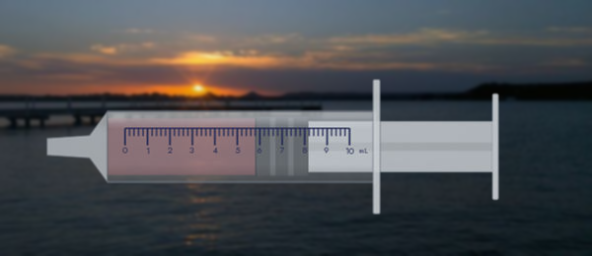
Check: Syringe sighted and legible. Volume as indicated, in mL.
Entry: 5.8 mL
